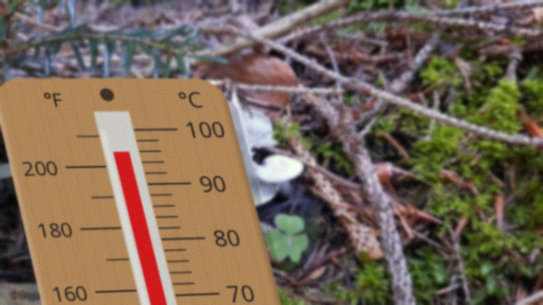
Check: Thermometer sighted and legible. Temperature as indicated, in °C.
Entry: 96 °C
